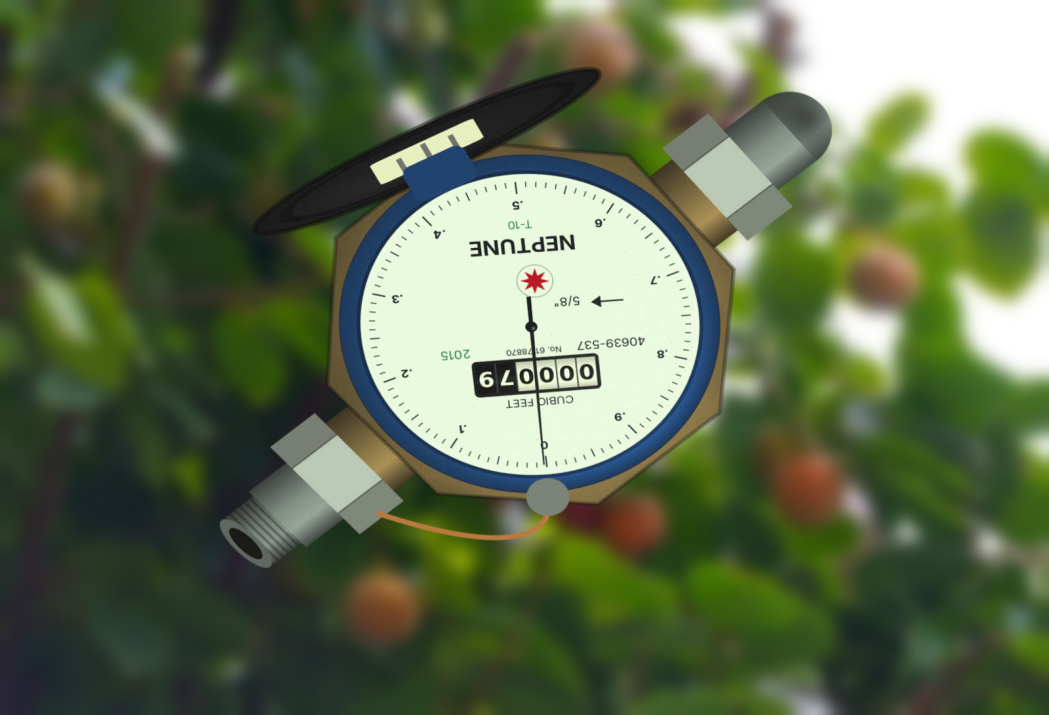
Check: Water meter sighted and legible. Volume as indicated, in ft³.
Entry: 79.00 ft³
